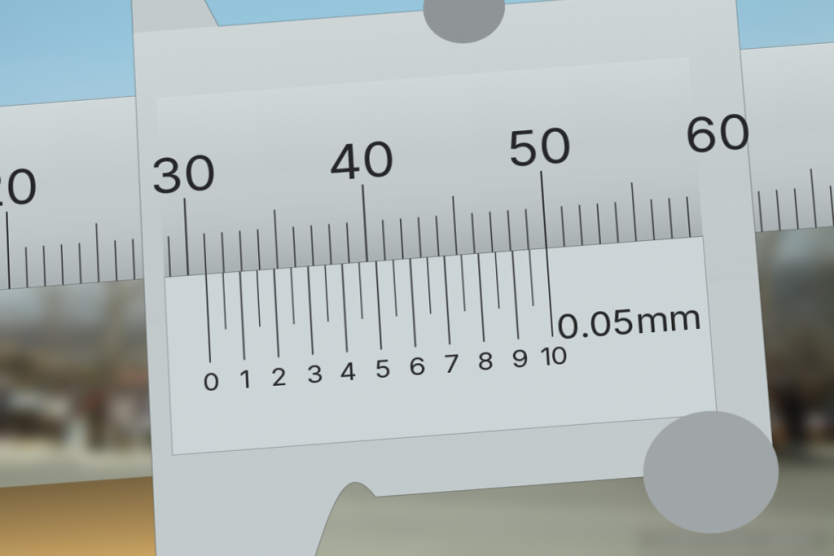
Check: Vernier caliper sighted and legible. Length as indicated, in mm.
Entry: 31.0 mm
